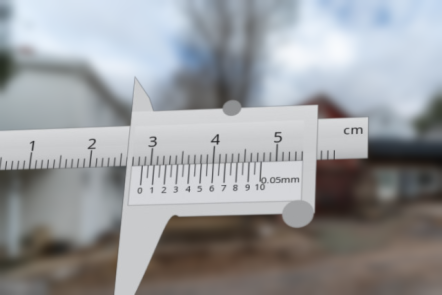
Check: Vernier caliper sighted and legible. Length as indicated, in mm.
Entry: 28.6 mm
